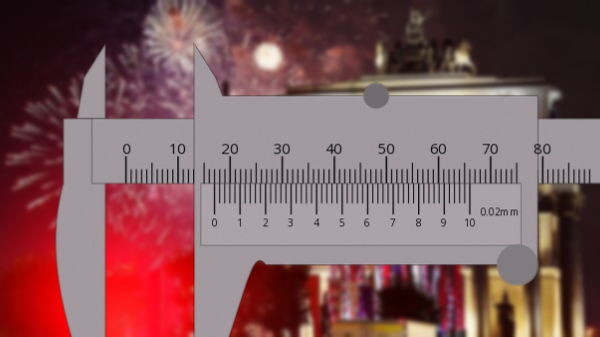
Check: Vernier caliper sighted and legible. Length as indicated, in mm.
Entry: 17.0 mm
